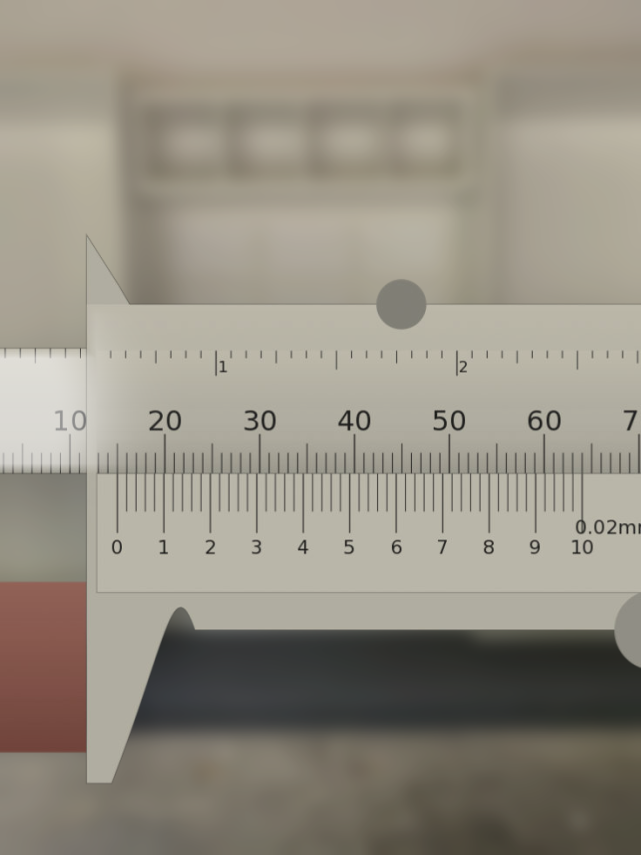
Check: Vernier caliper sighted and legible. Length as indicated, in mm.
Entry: 15.0 mm
